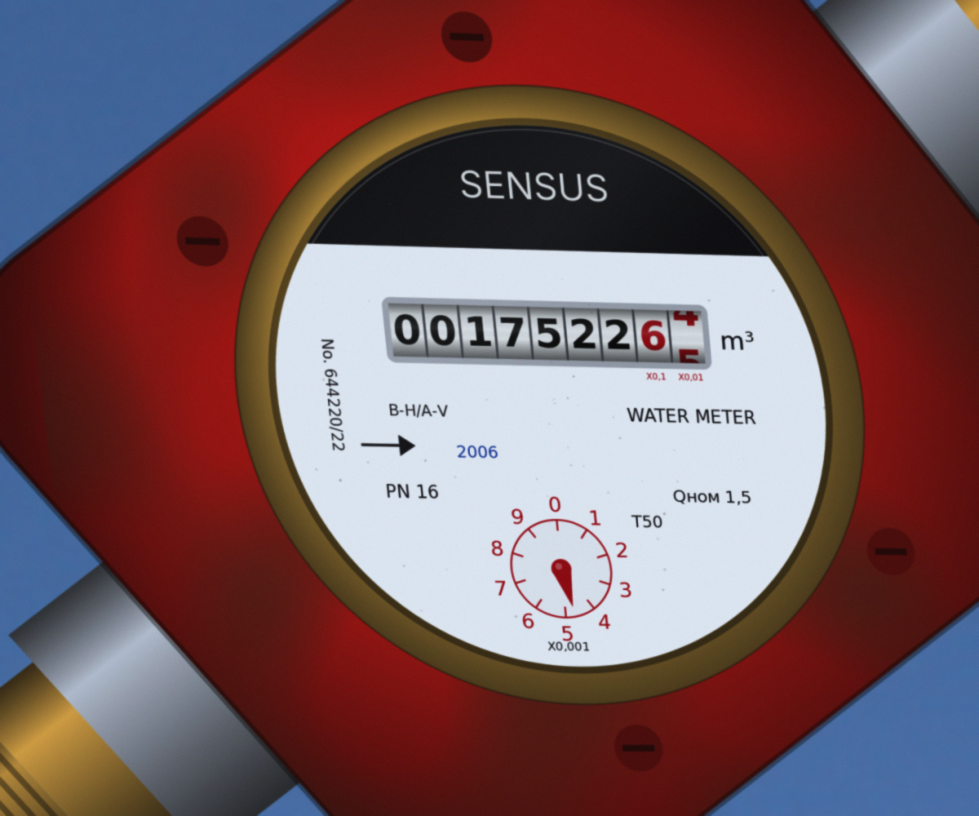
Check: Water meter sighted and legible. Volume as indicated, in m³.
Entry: 17522.644 m³
